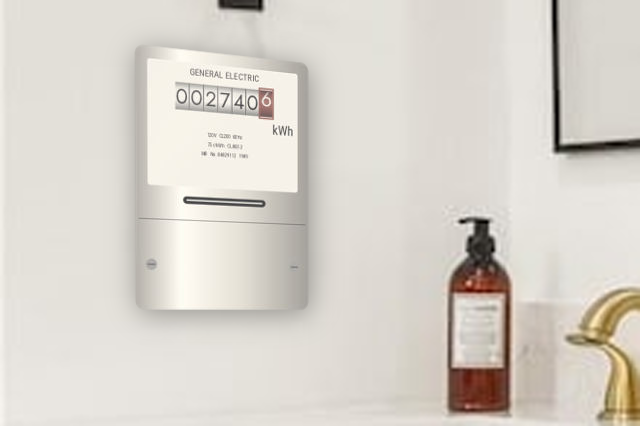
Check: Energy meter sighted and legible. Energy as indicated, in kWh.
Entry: 2740.6 kWh
